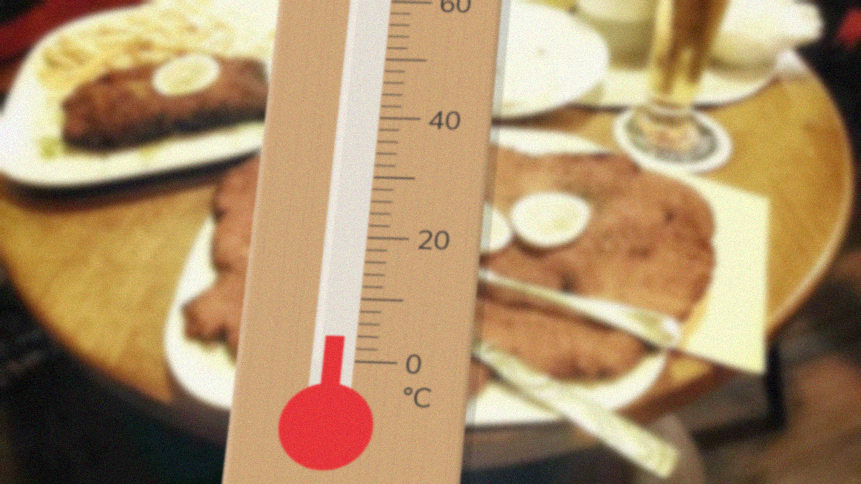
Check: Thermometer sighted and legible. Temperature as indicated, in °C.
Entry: 4 °C
